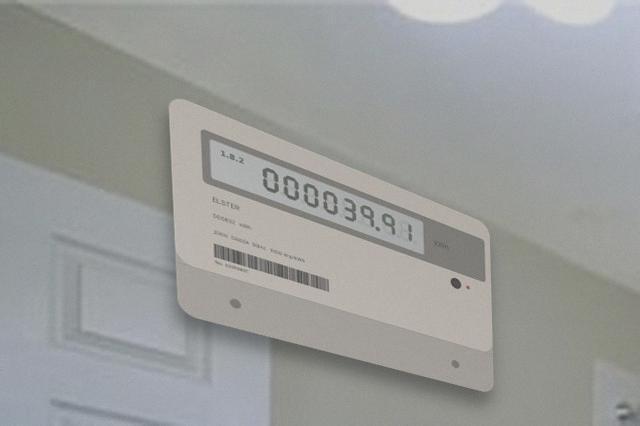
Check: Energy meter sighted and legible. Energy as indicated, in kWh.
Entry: 39.91 kWh
